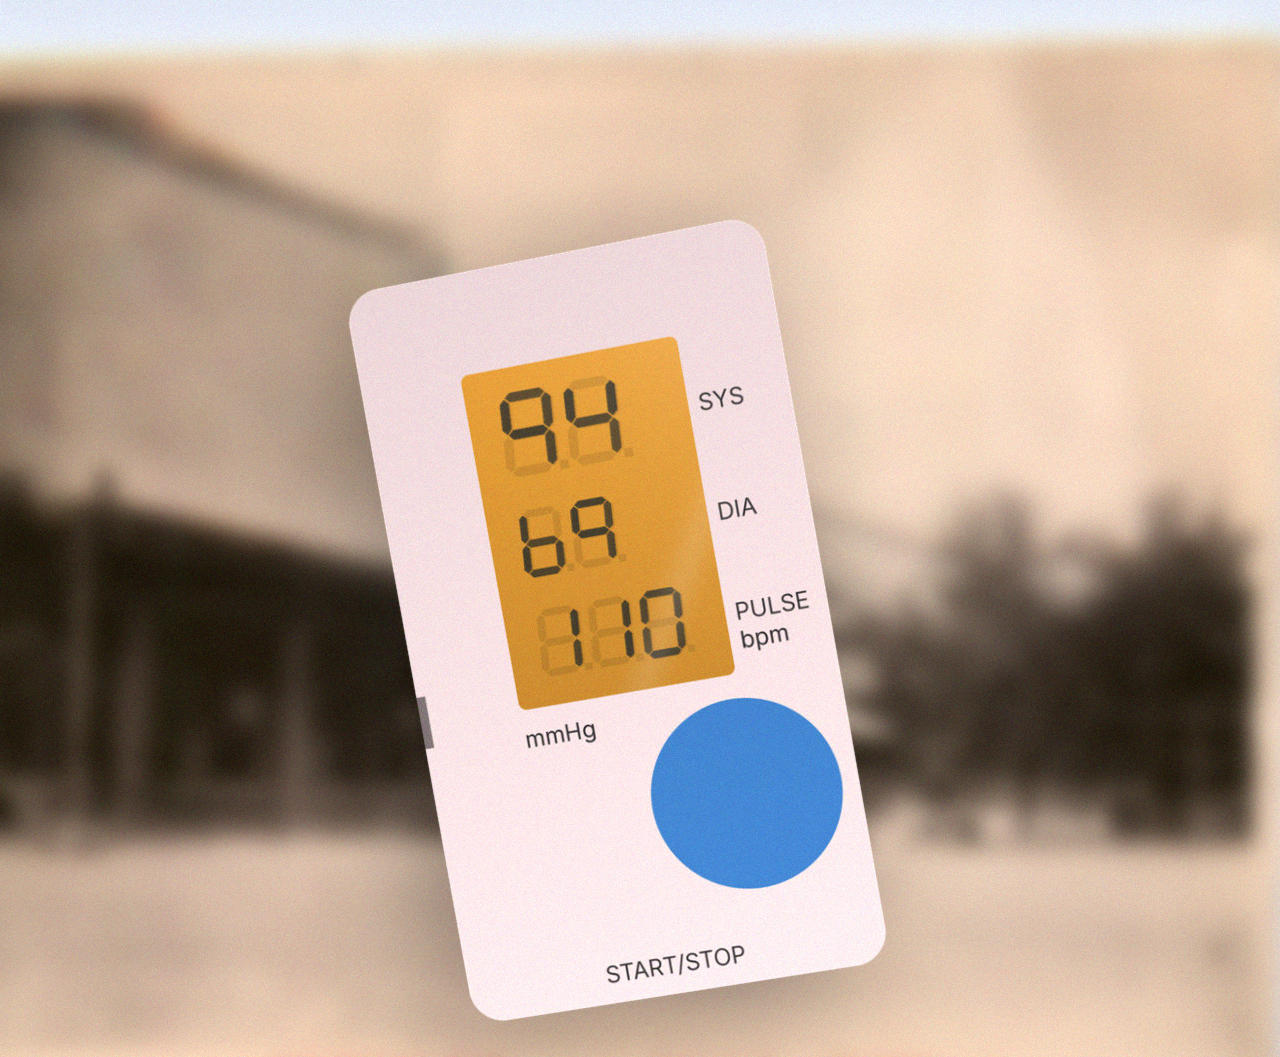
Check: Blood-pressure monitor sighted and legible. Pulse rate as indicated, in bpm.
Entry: 110 bpm
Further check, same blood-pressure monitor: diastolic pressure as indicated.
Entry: 69 mmHg
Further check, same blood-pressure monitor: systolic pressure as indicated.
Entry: 94 mmHg
